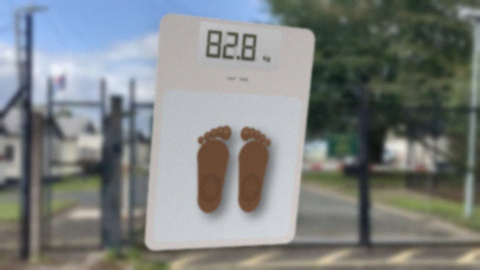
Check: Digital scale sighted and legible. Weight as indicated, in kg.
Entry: 82.8 kg
